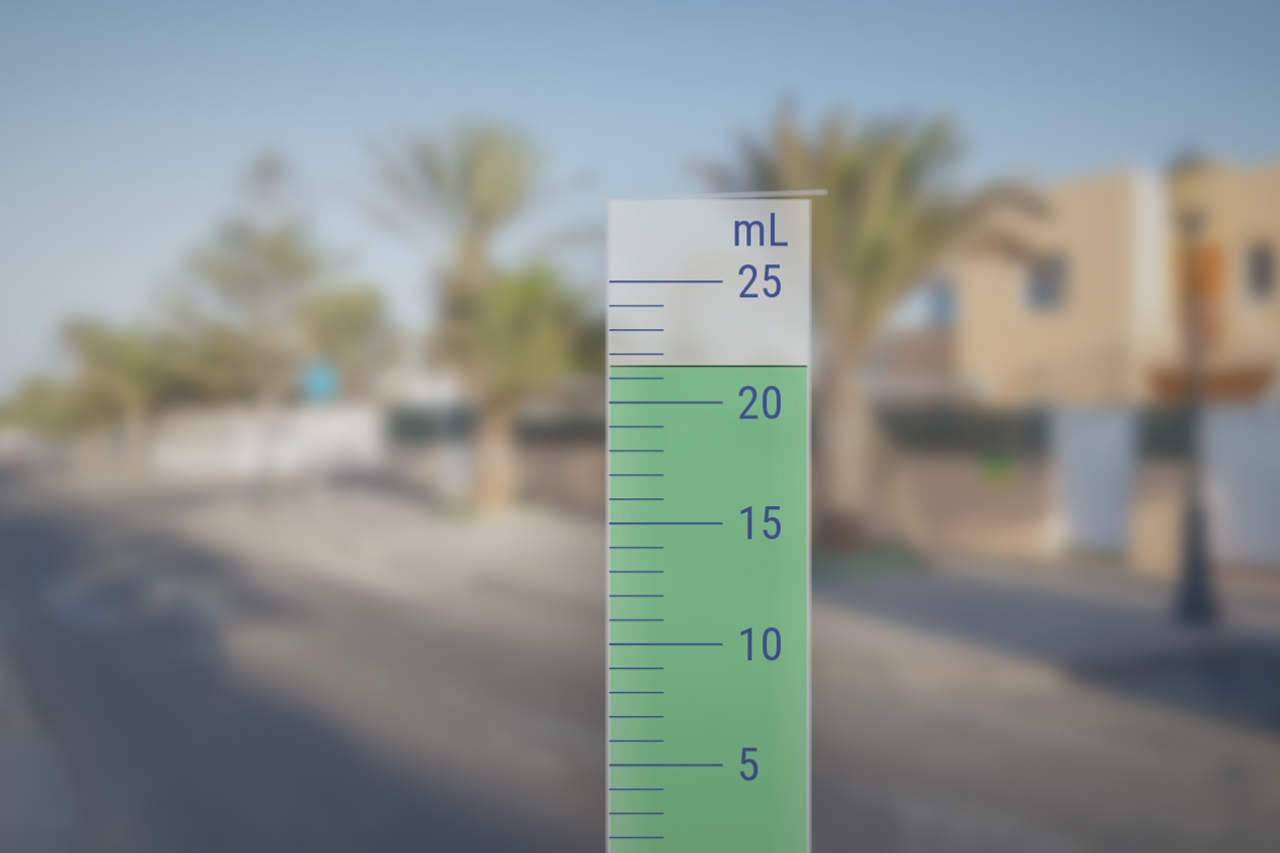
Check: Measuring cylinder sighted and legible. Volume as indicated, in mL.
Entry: 21.5 mL
